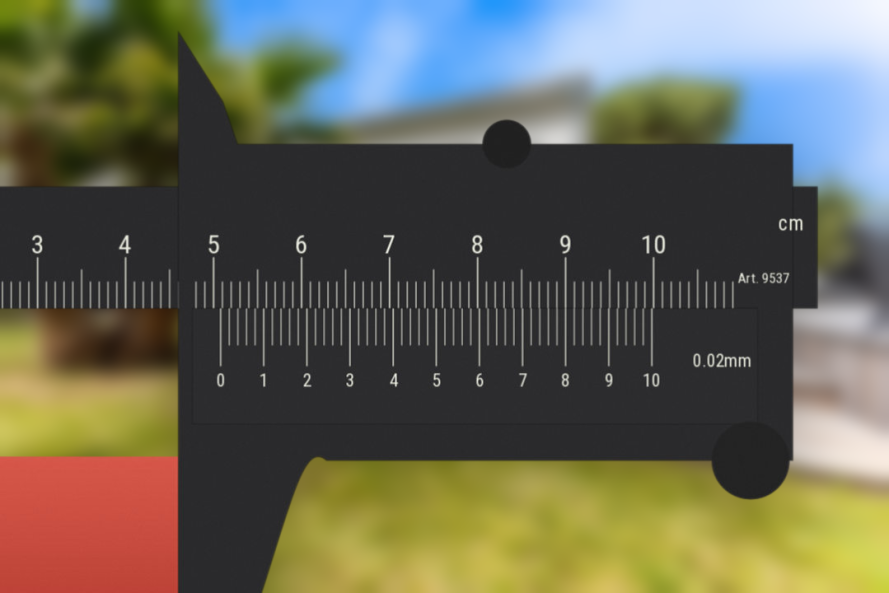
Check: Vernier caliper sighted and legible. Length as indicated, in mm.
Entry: 50.8 mm
